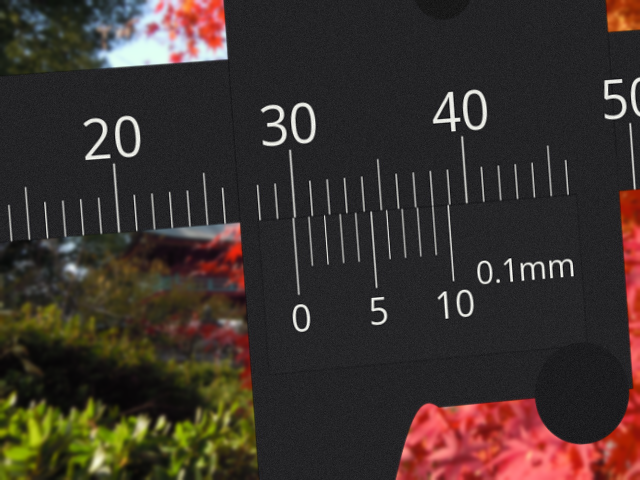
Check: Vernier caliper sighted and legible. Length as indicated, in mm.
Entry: 29.9 mm
